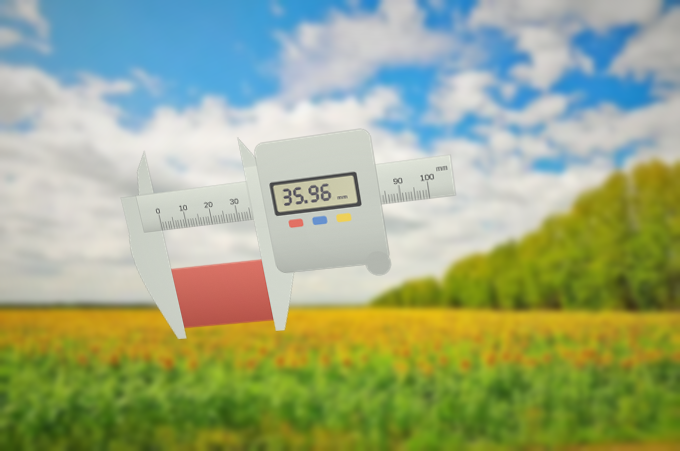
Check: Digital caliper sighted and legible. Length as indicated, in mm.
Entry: 35.96 mm
